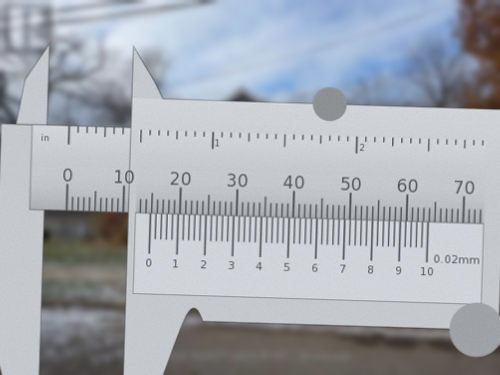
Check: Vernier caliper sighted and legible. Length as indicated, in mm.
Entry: 14.8 mm
